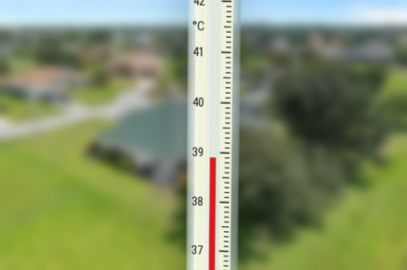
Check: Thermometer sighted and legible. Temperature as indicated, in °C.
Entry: 38.9 °C
